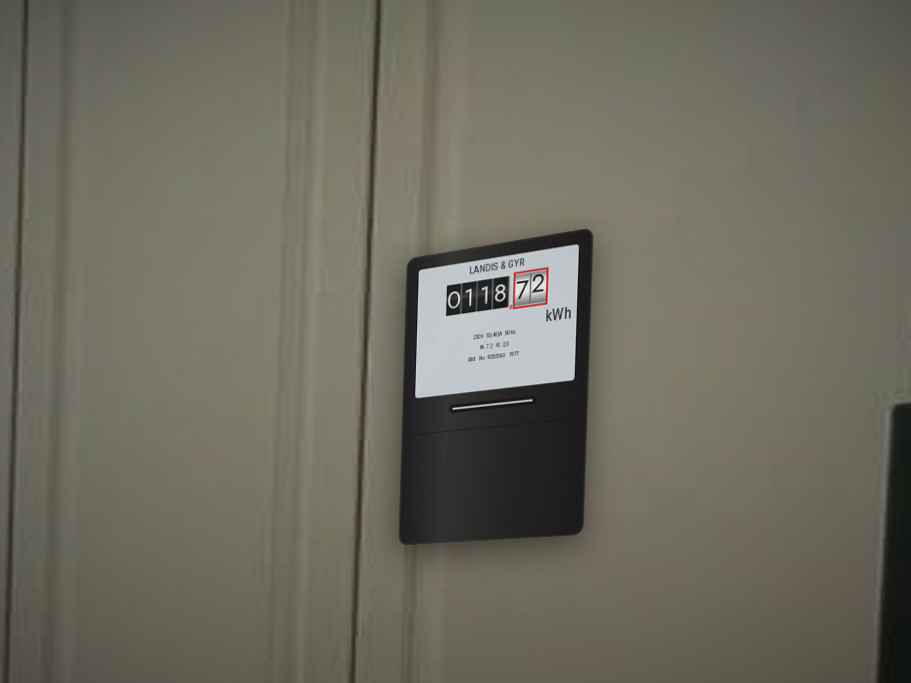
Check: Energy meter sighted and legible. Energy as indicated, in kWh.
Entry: 118.72 kWh
